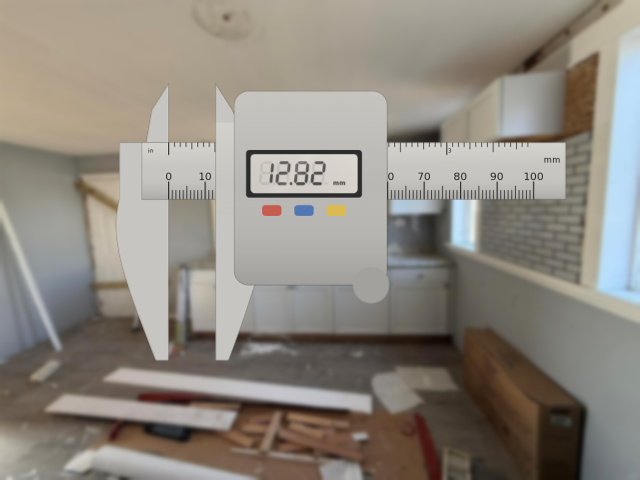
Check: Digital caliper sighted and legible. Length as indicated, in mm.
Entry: 12.82 mm
